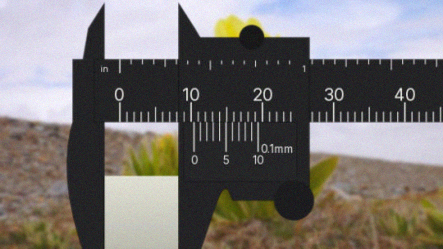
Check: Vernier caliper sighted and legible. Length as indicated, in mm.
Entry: 10.4 mm
